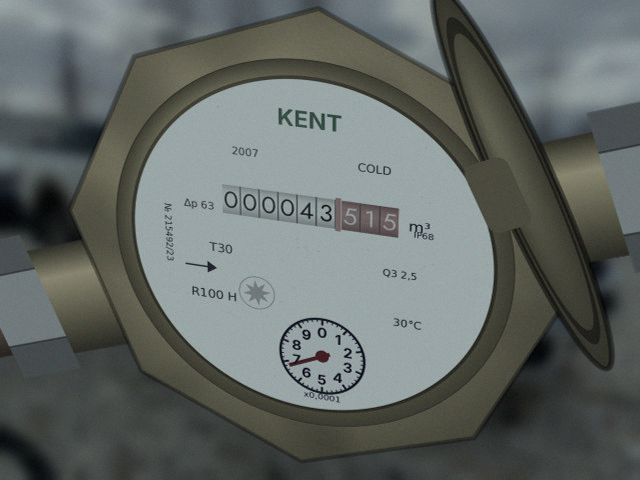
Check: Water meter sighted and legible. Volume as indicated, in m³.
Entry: 43.5156 m³
